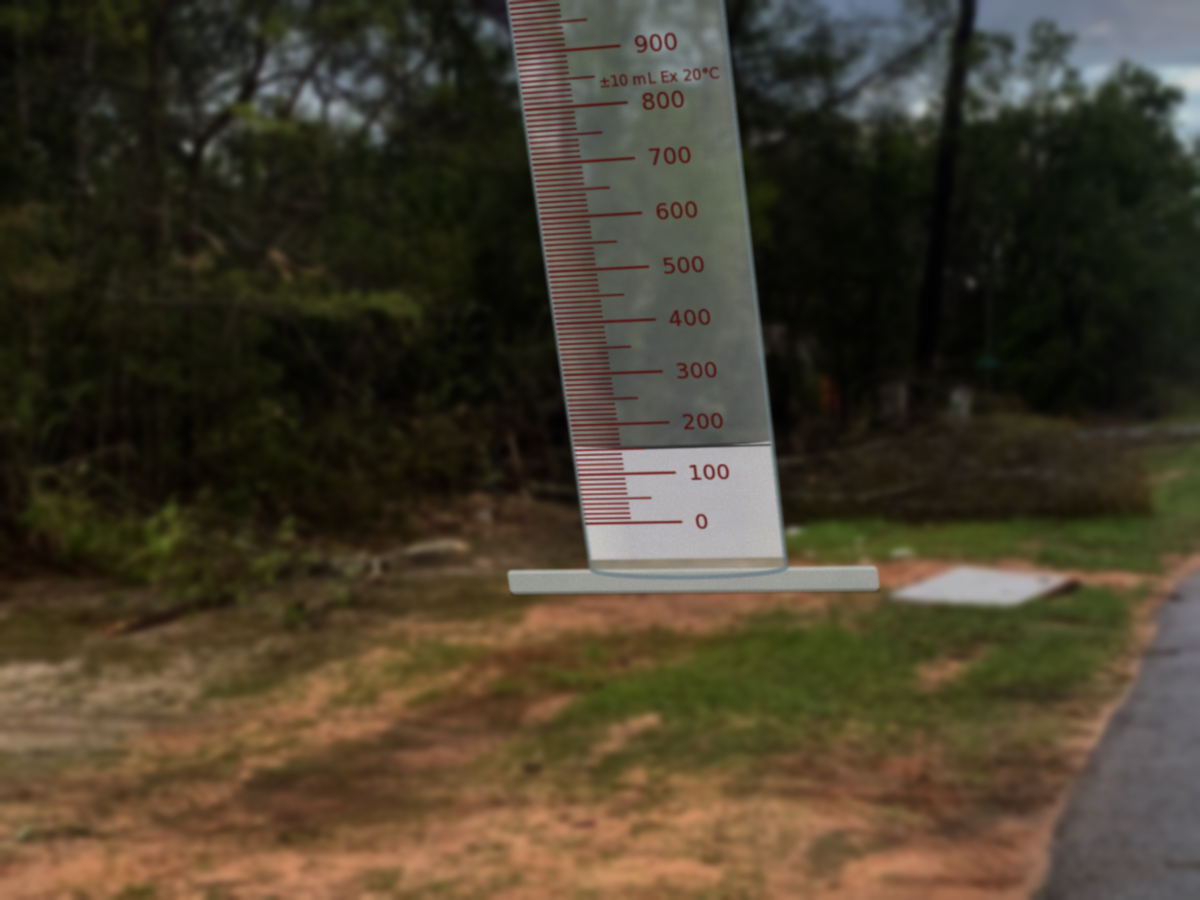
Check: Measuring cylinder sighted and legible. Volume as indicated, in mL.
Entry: 150 mL
